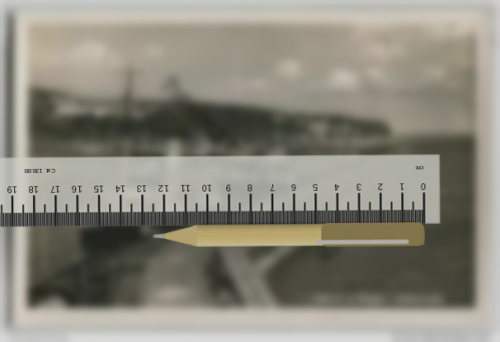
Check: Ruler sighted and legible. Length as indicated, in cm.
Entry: 12.5 cm
